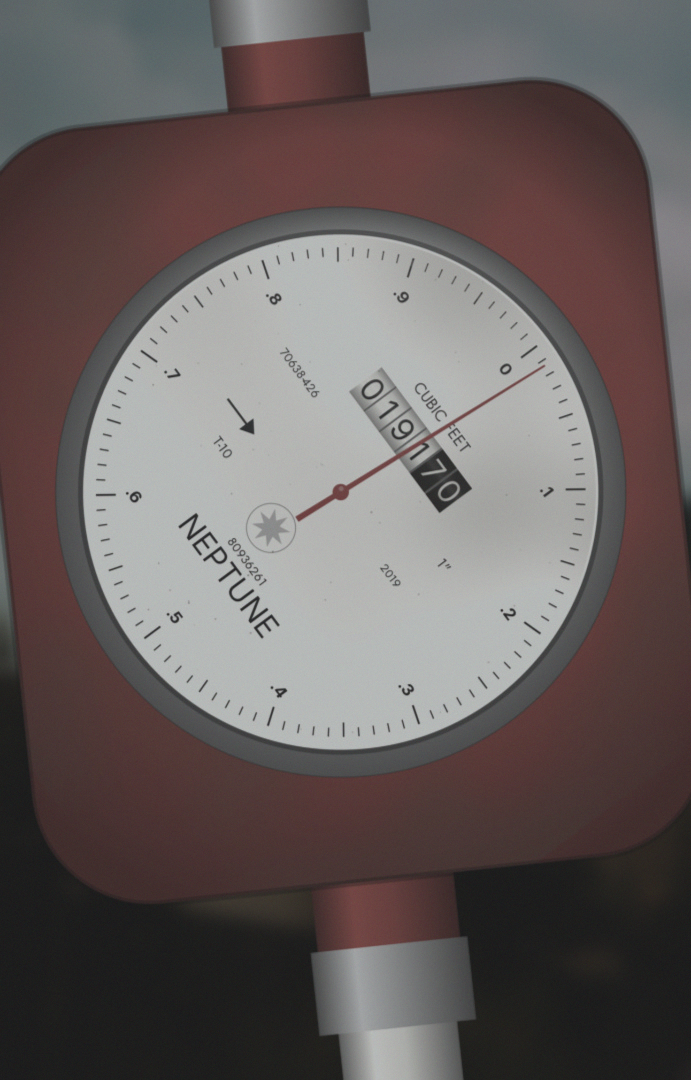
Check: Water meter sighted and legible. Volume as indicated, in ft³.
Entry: 19170.01 ft³
